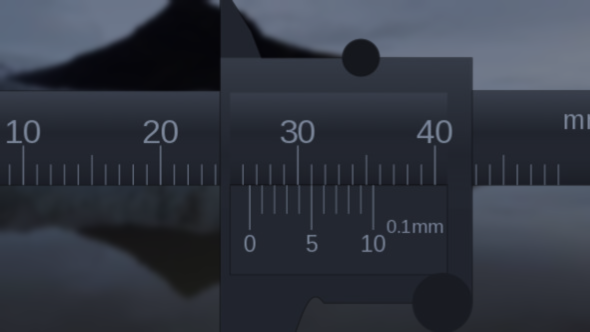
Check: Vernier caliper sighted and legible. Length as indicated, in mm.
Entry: 26.5 mm
